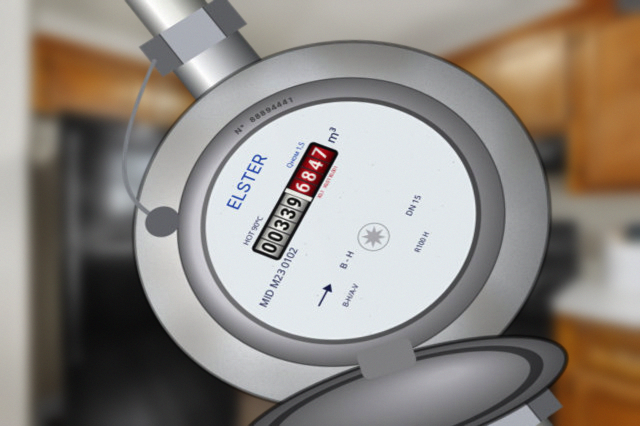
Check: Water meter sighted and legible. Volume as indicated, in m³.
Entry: 339.6847 m³
